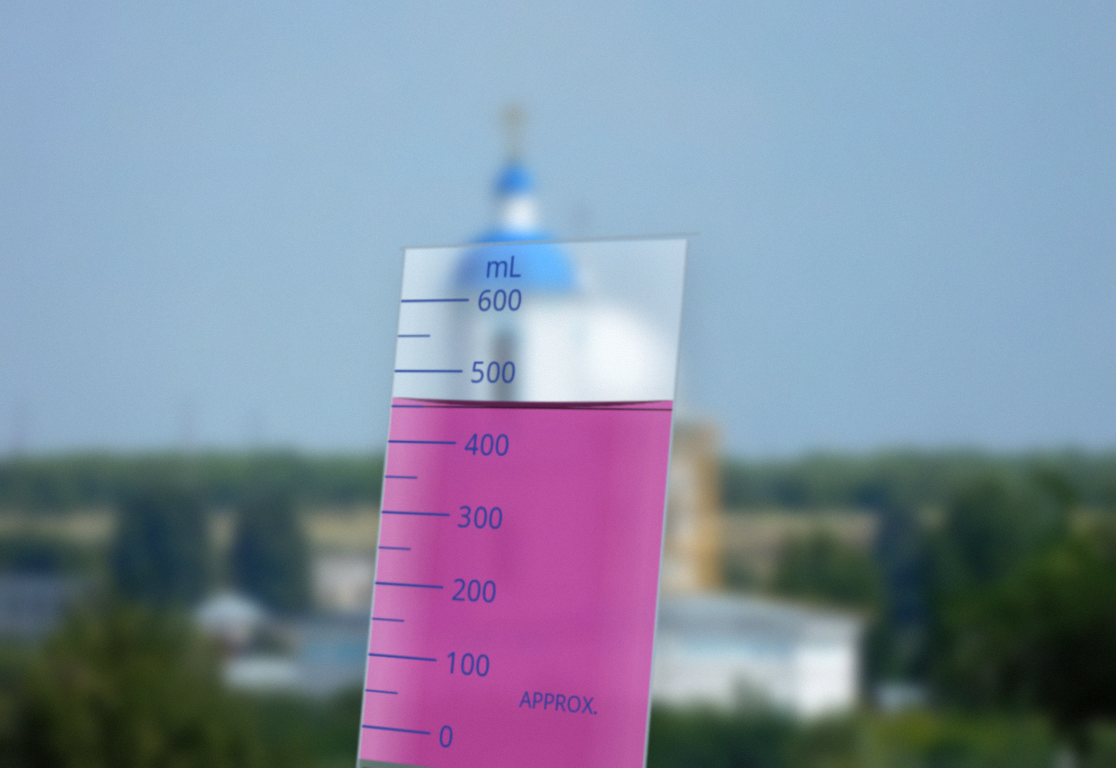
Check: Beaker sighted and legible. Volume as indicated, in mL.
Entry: 450 mL
